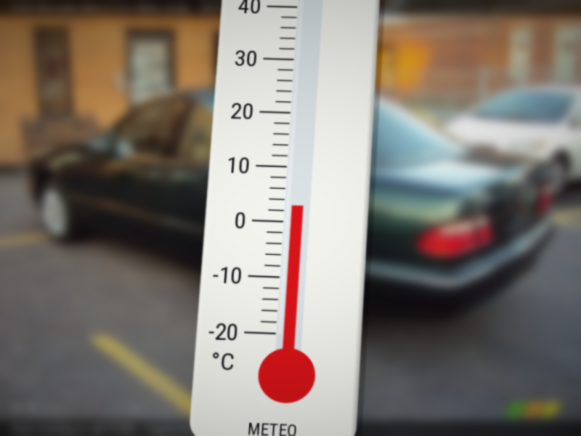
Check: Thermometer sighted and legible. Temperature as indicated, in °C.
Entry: 3 °C
